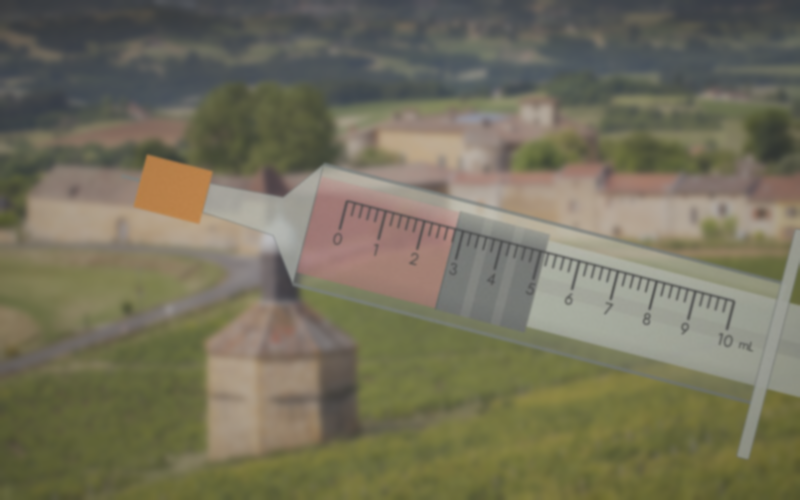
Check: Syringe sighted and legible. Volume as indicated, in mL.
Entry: 2.8 mL
